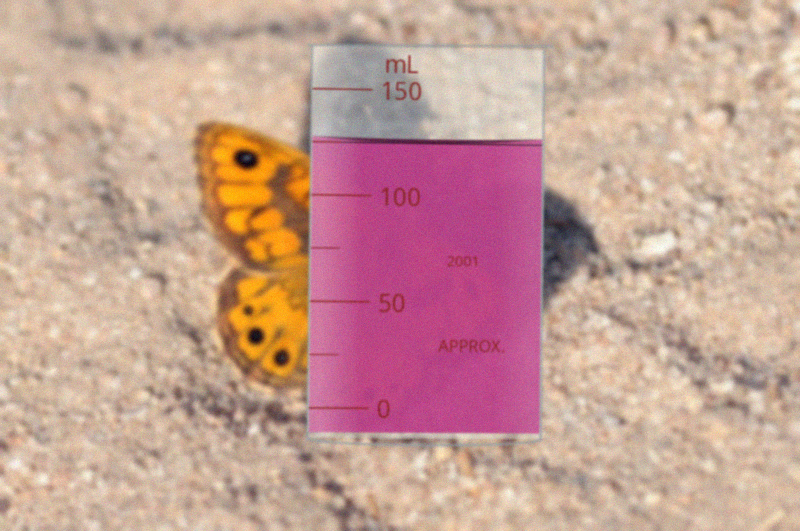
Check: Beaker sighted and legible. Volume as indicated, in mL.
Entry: 125 mL
